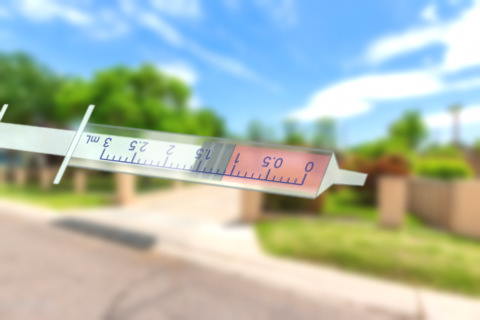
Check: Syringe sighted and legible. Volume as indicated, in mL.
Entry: 1.1 mL
